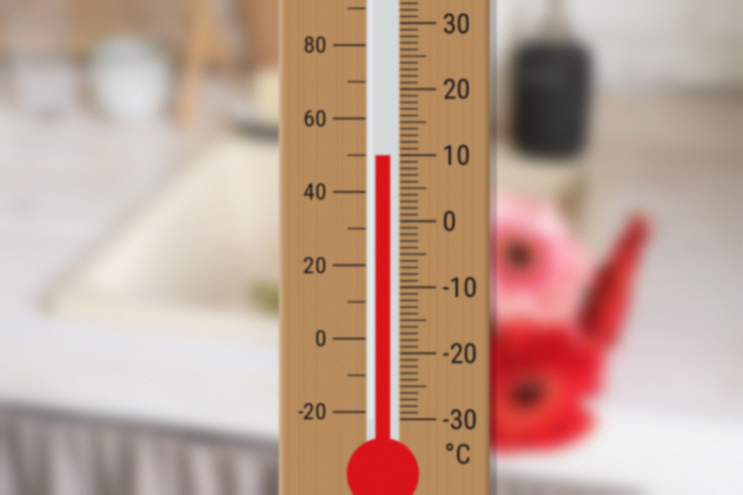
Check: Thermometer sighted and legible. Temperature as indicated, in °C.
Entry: 10 °C
